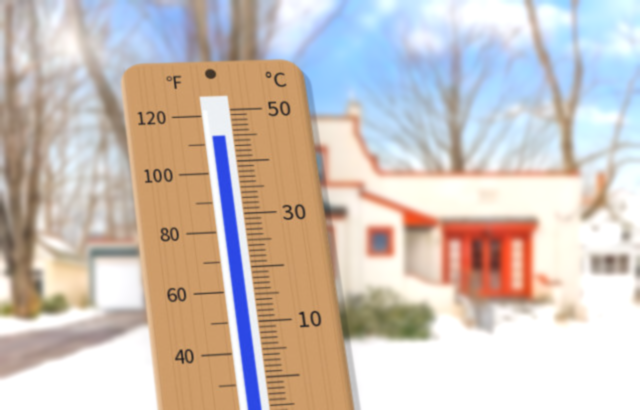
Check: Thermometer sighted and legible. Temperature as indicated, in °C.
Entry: 45 °C
